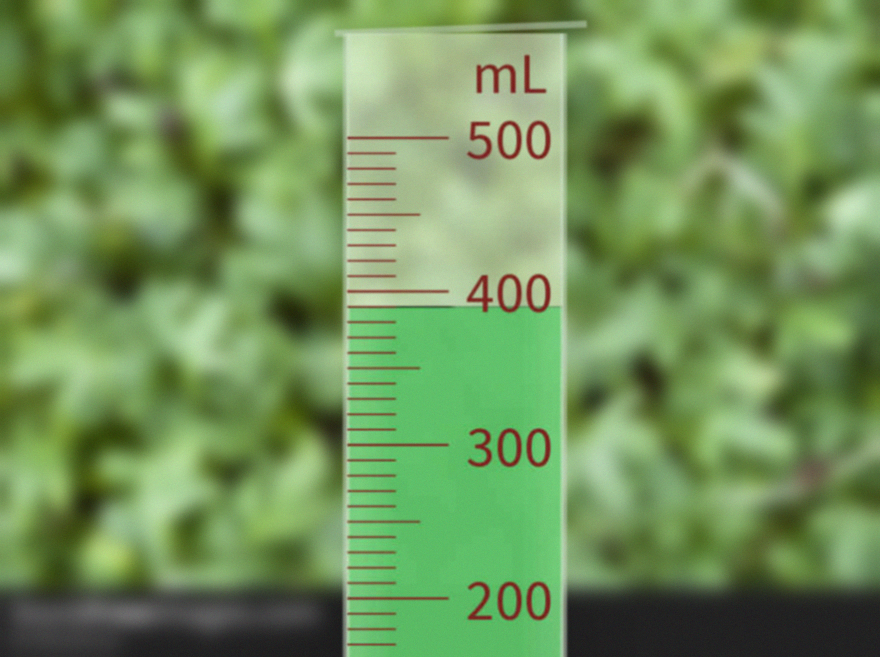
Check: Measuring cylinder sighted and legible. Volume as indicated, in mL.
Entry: 390 mL
